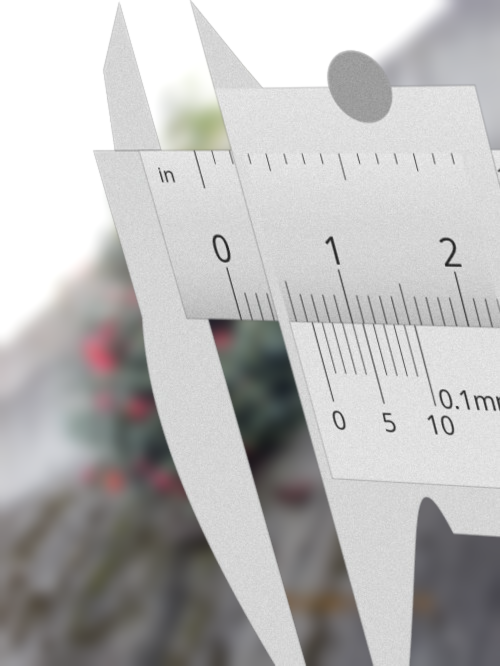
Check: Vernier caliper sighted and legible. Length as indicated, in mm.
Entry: 6.4 mm
